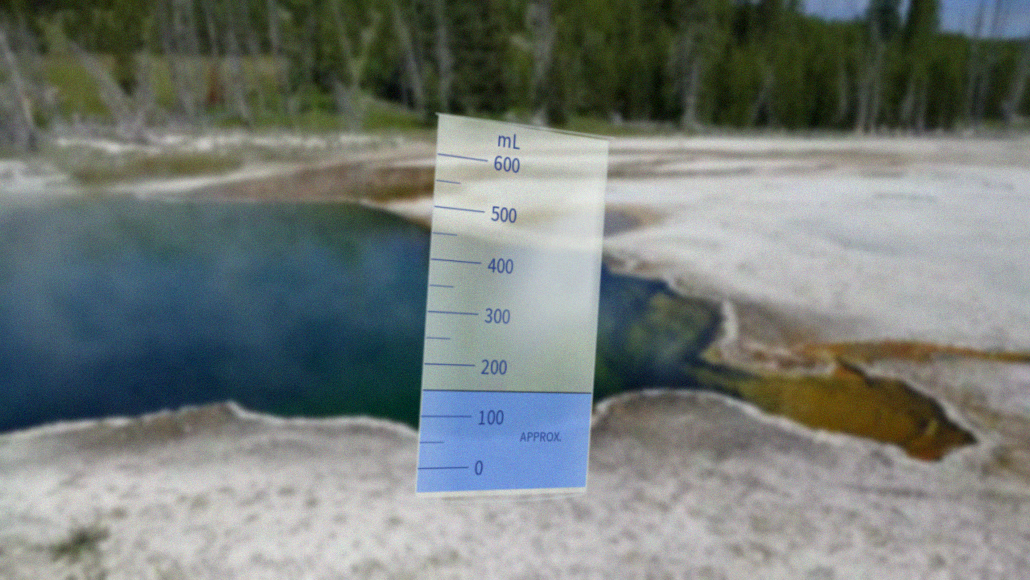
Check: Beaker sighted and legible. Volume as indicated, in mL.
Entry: 150 mL
